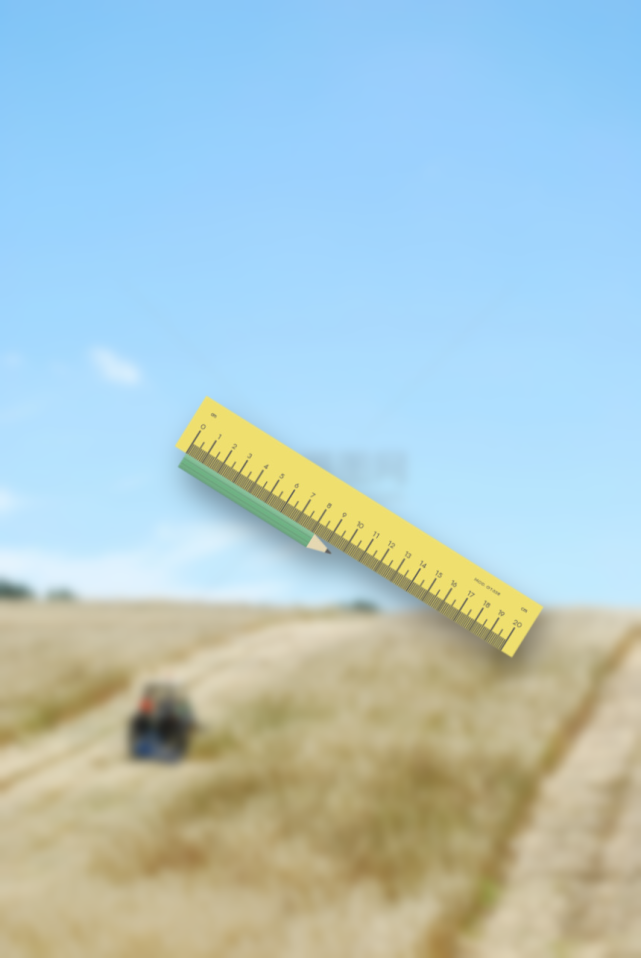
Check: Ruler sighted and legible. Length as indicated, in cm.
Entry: 9.5 cm
